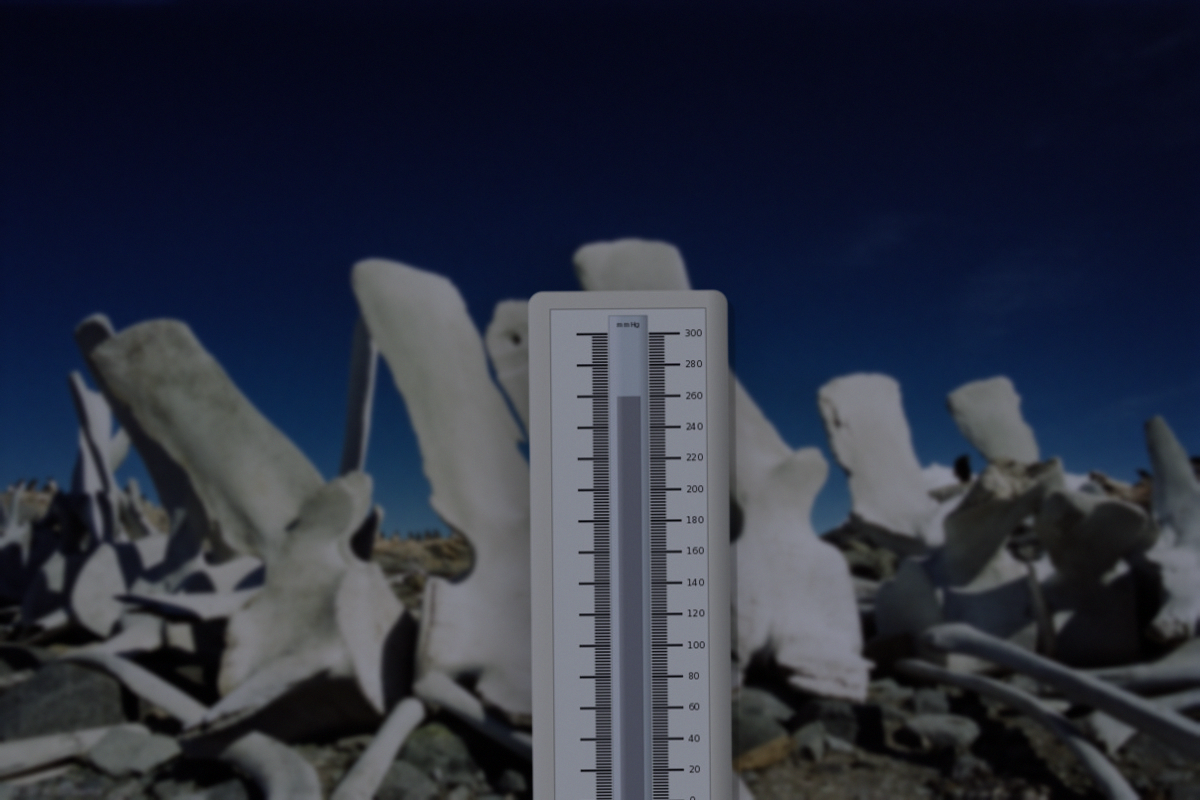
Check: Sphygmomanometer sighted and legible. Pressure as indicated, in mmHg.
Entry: 260 mmHg
